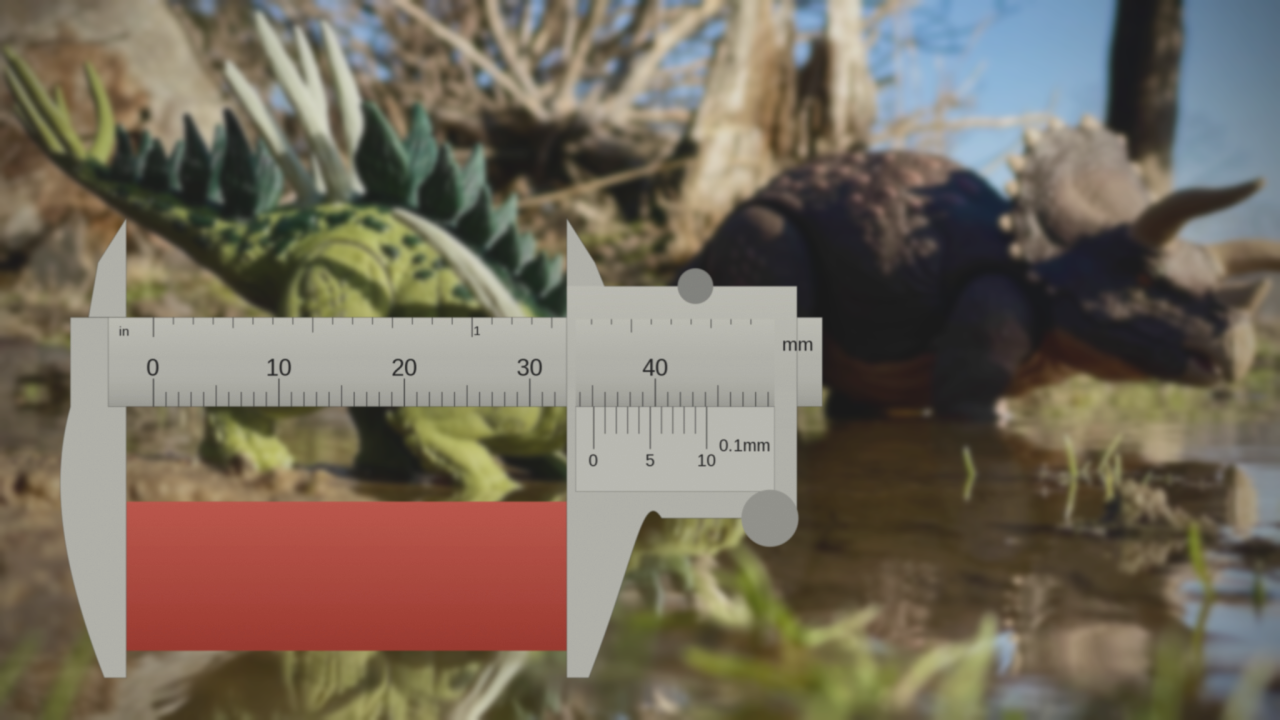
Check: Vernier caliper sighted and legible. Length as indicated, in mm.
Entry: 35.1 mm
